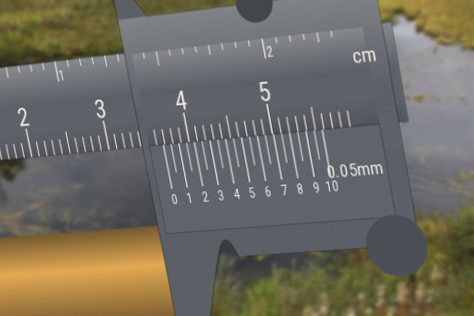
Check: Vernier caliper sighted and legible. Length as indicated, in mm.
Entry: 36.8 mm
